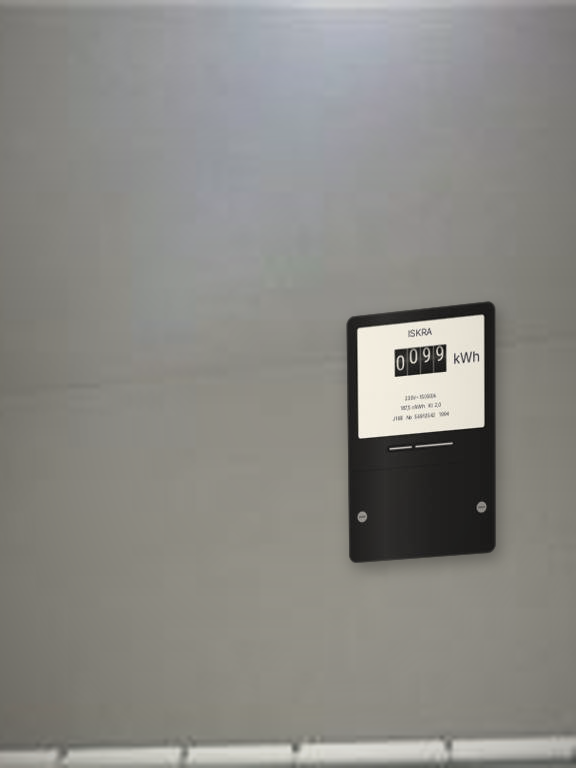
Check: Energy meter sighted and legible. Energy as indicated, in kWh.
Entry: 99 kWh
